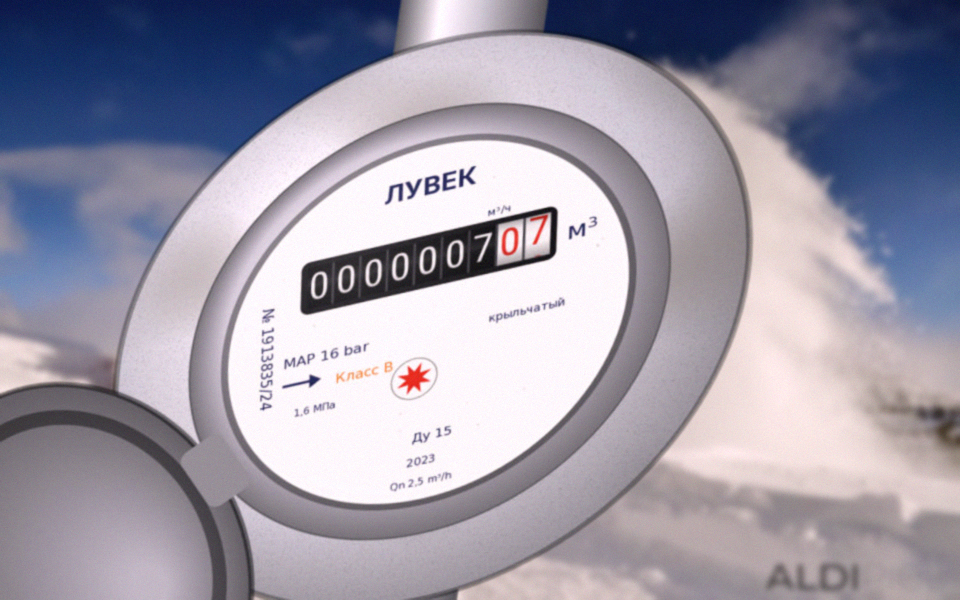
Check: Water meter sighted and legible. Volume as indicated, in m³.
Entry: 7.07 m³
